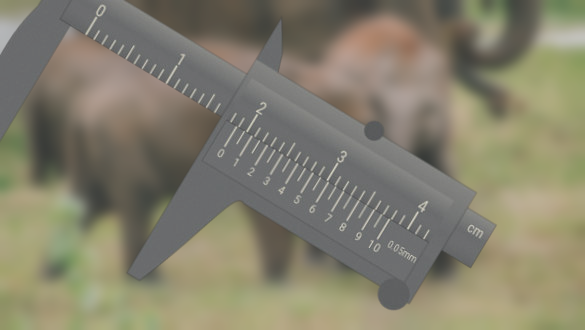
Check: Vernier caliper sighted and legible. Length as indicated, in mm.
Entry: 18.8 mm
